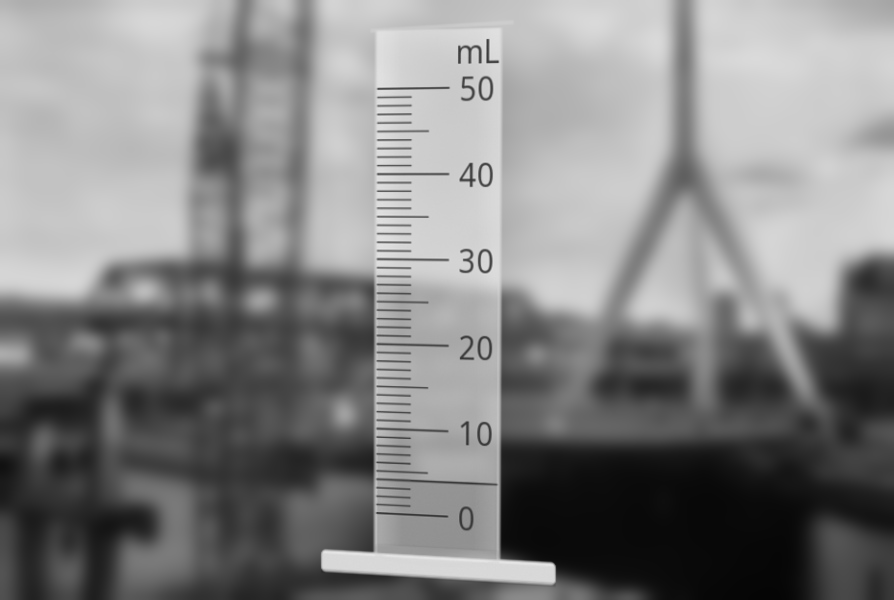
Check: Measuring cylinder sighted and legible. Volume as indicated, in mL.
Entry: 4 mL
